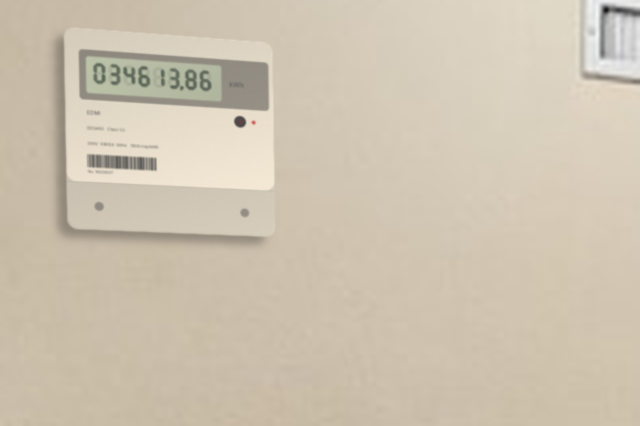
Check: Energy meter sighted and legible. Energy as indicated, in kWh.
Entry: 34613.86 kWh
